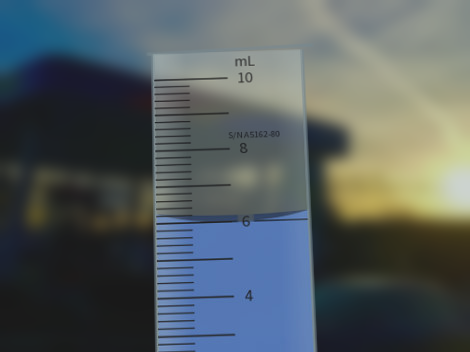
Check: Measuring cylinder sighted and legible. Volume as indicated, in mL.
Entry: 6 mL
